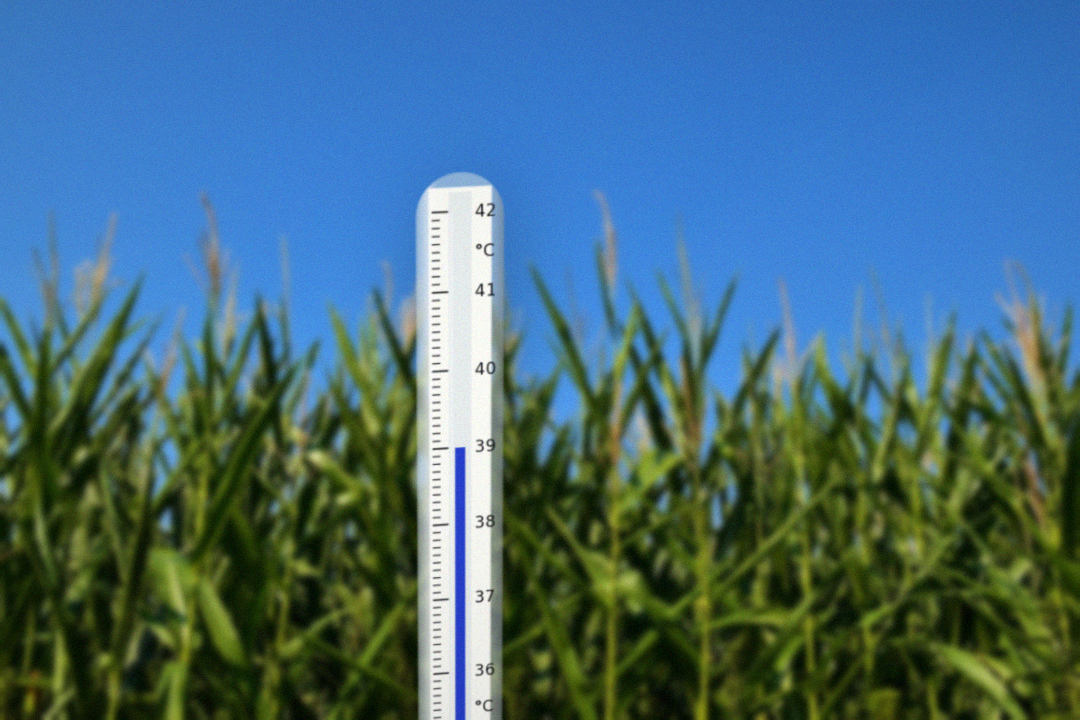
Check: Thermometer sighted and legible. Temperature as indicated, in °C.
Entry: 39 °C
